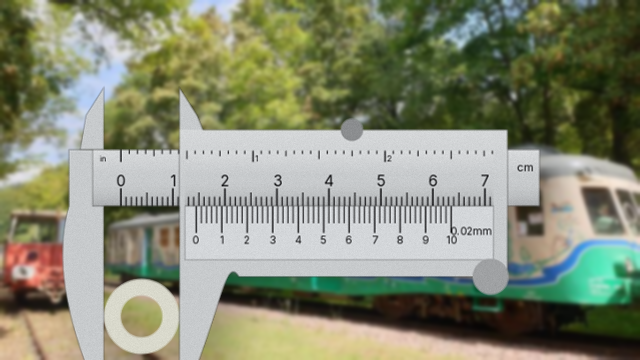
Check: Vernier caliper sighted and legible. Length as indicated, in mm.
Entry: 14.5 mm
